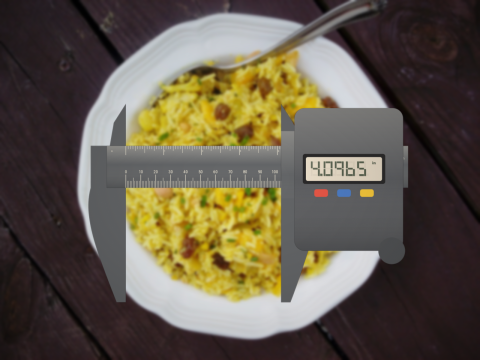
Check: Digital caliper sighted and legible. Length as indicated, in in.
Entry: 4.0965 in
